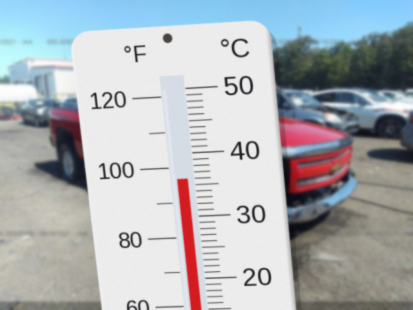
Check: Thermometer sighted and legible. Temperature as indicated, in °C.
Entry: 36 °C
